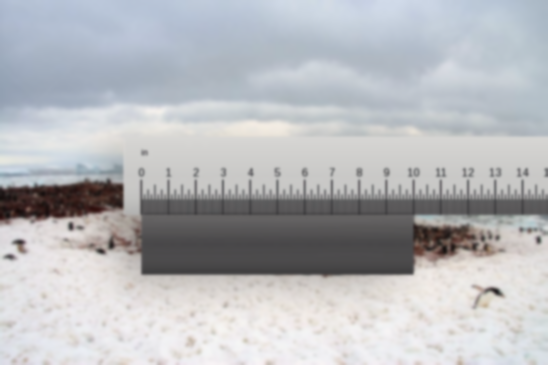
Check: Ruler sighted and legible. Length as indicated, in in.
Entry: 10 in
